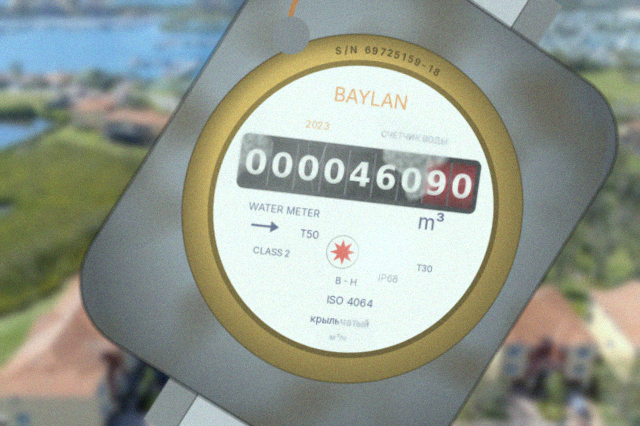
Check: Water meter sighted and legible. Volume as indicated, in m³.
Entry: 460.90 m³
